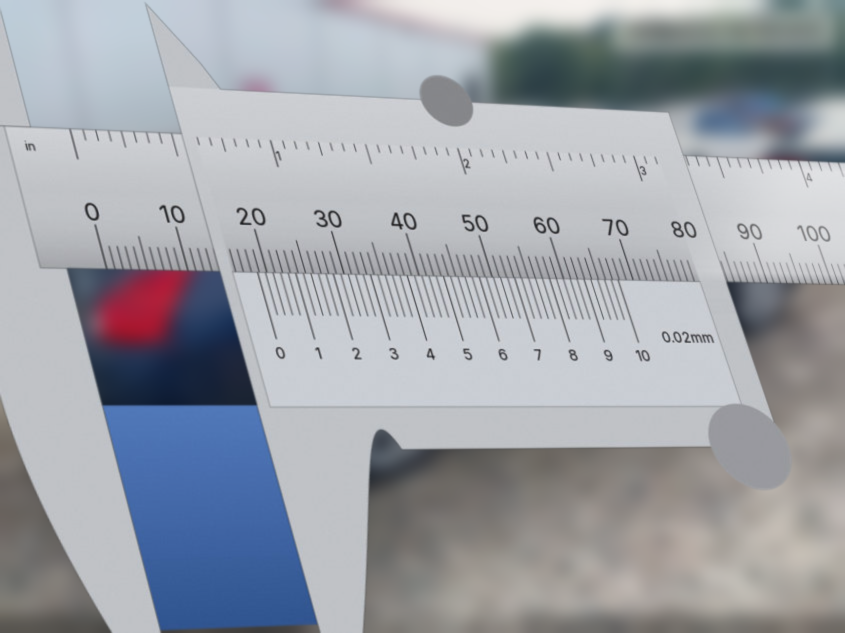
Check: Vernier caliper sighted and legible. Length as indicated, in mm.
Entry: 18.8 mm
